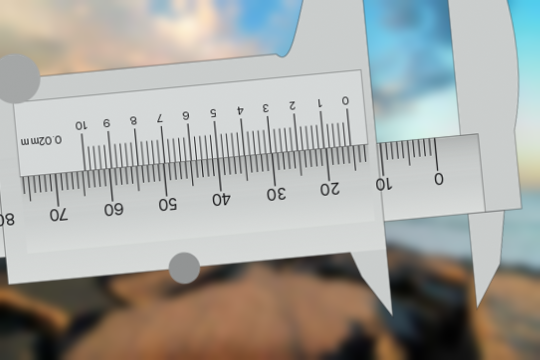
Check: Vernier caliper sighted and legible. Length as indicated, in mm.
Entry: 15.5 mm
